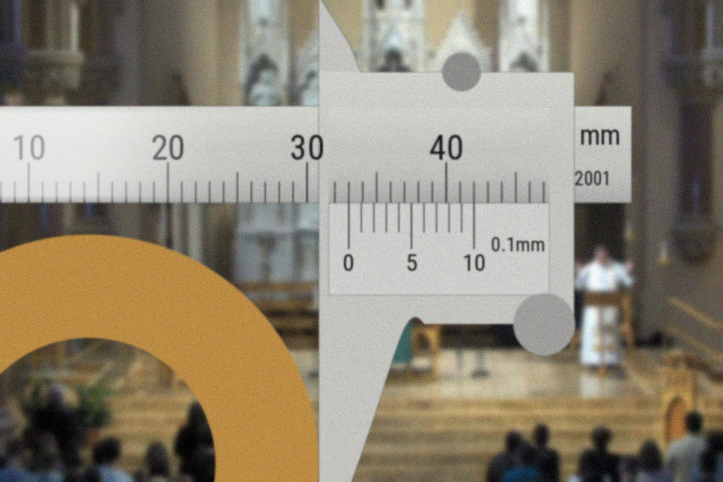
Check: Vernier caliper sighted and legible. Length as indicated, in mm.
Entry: 33.0 mm
